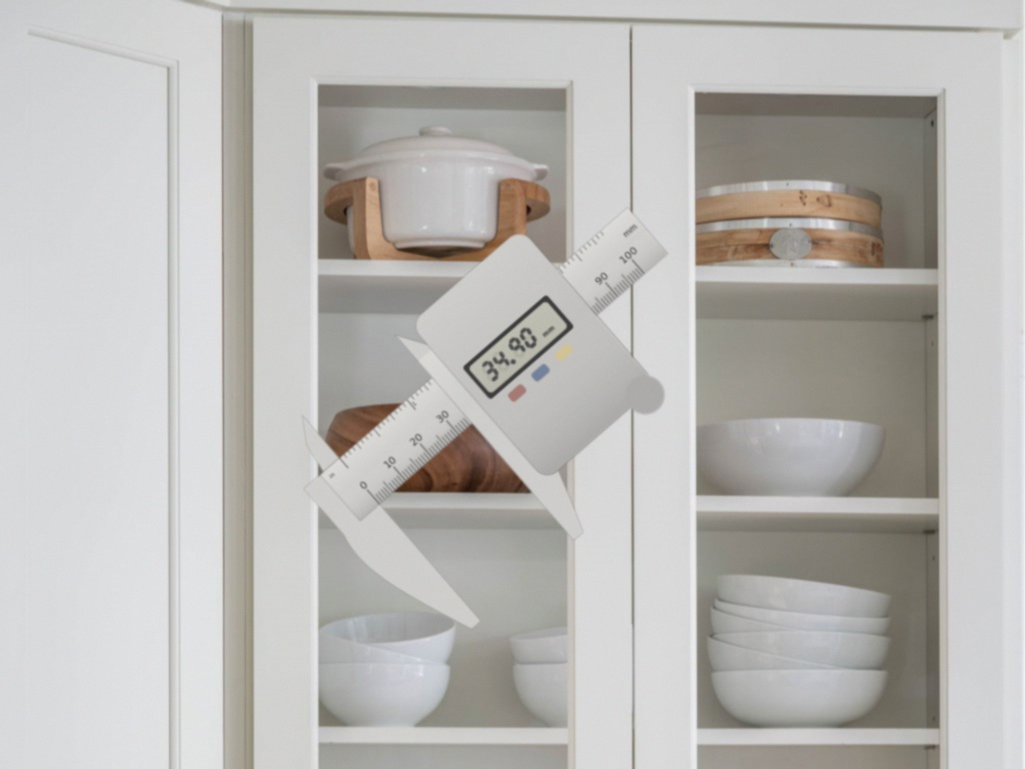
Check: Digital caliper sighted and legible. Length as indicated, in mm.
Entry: 34.90 mm
